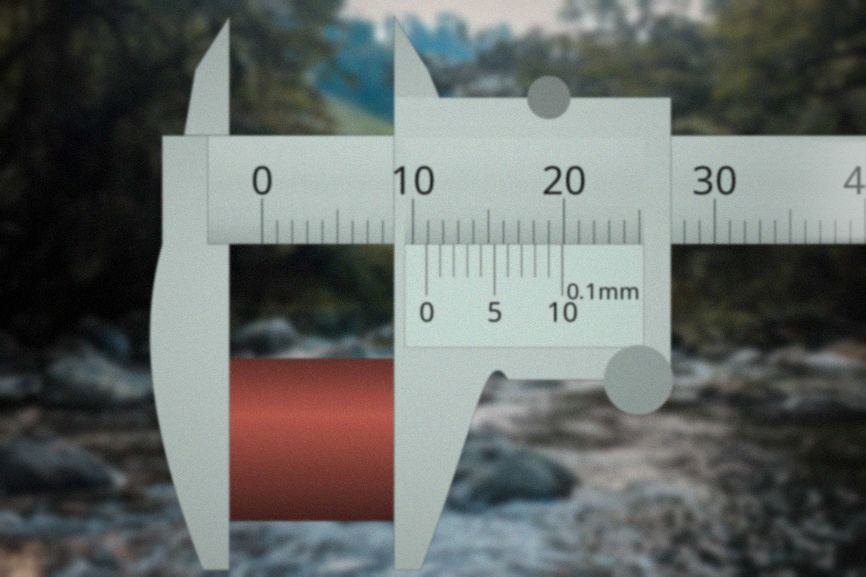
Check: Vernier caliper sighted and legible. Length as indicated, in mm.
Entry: 10.9 mm
